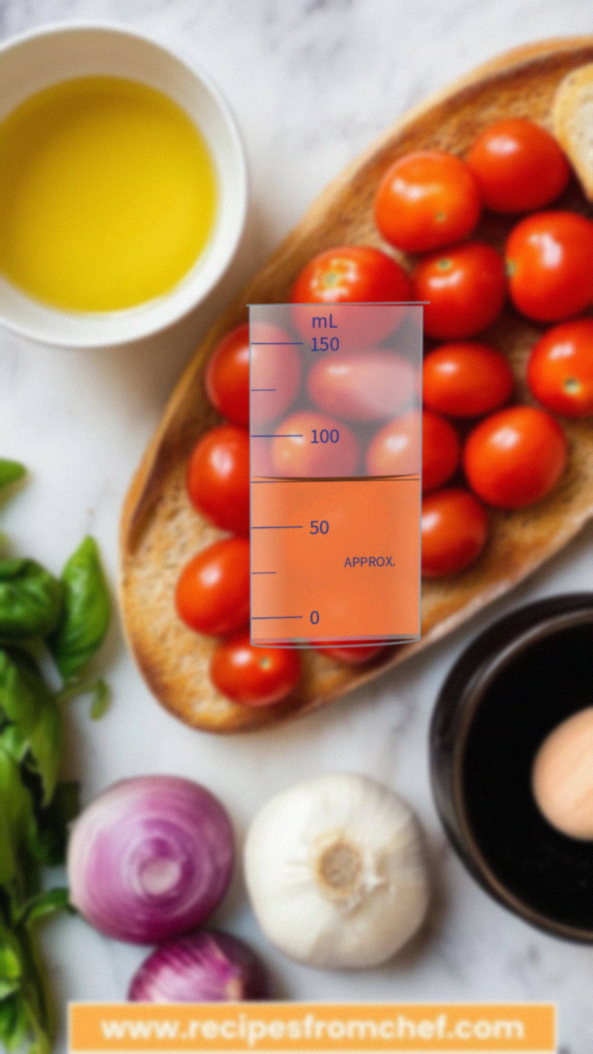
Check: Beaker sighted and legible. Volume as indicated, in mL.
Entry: 75 mL
